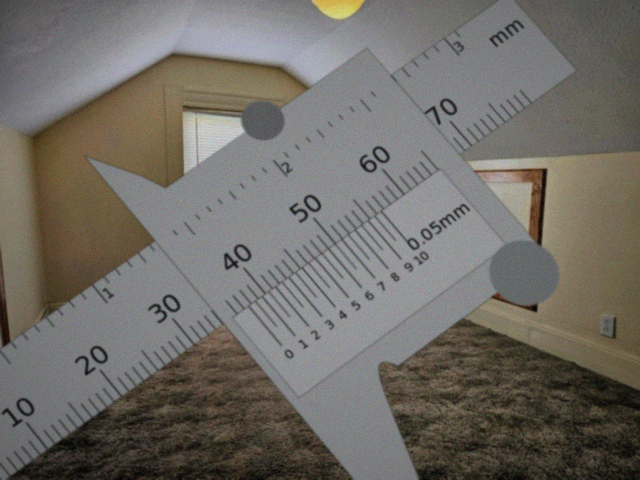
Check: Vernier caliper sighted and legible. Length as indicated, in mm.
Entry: 37.6 mm
